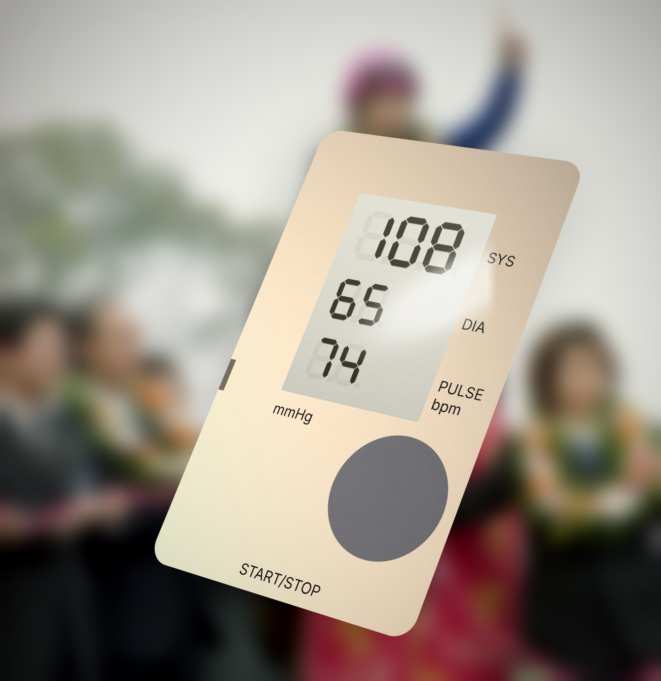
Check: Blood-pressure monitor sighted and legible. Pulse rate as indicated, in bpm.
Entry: 74 bpm
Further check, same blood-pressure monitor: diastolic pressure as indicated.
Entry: 65 mmHg
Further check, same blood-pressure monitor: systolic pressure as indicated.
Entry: 108 mmHg
